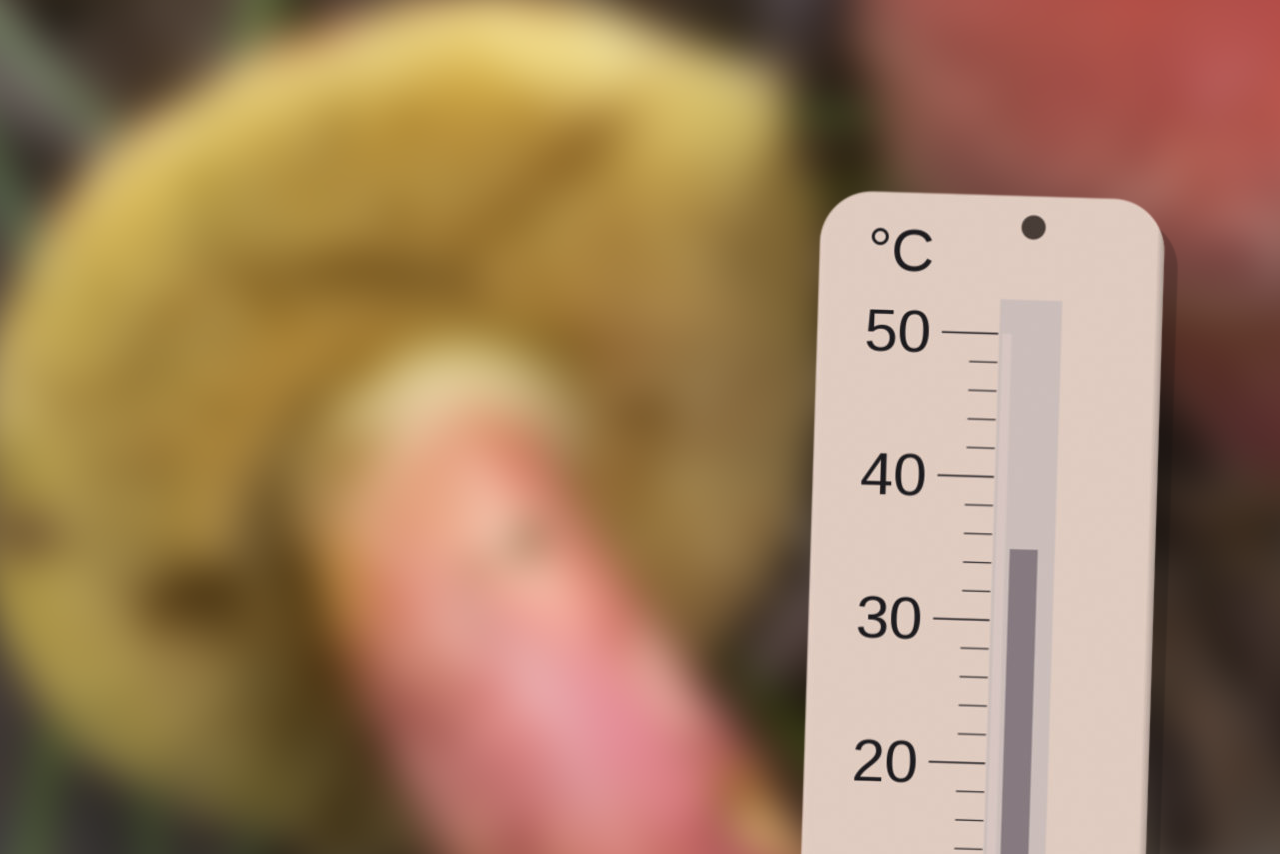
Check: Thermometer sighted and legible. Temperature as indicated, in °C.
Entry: 35 °C
